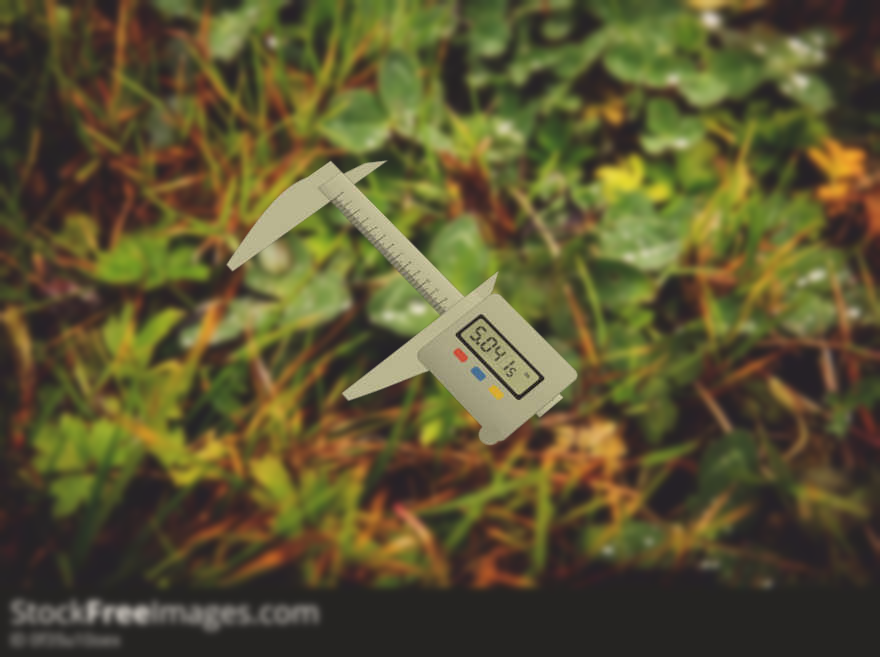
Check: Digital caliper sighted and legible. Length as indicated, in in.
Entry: 5.0415 in
